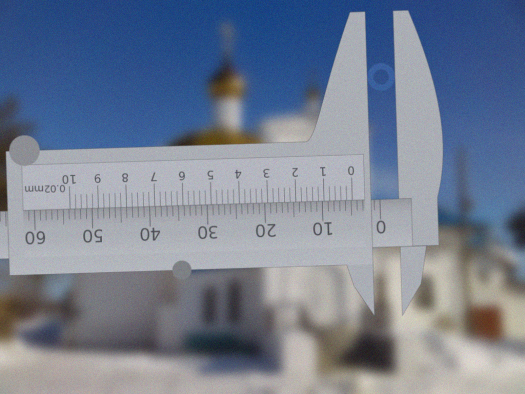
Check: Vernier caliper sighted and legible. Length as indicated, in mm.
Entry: 4.8 mm
